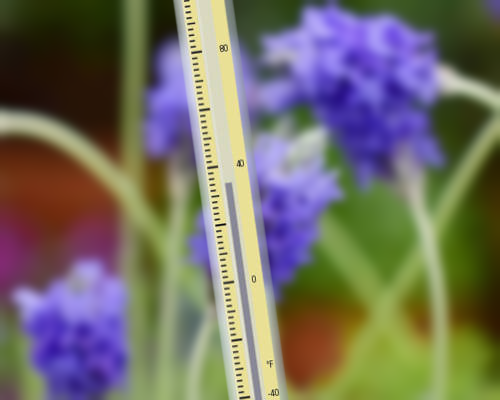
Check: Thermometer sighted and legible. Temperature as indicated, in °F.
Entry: 34 °F
